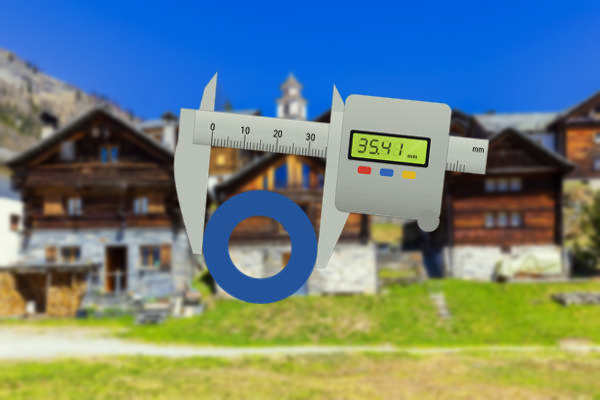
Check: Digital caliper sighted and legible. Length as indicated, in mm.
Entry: 35.41 mm
